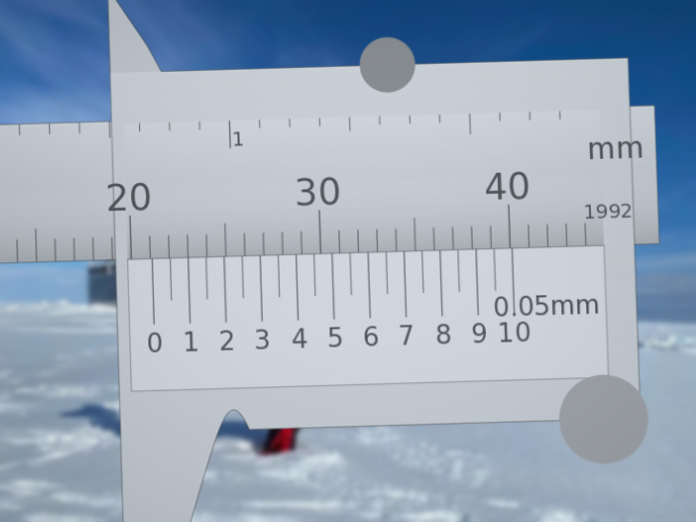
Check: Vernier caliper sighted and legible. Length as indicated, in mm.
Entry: 21.1 mm
